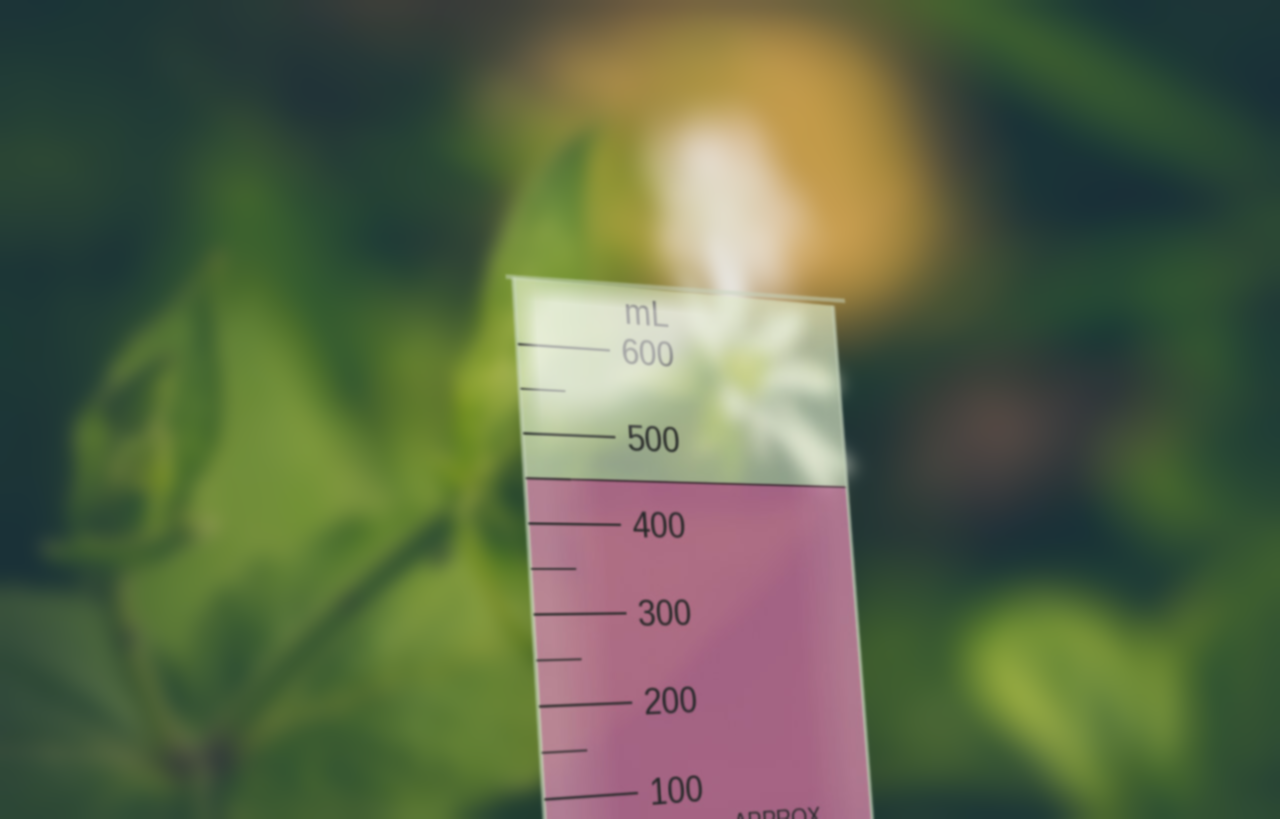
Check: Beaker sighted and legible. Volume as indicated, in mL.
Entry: 450 mL
